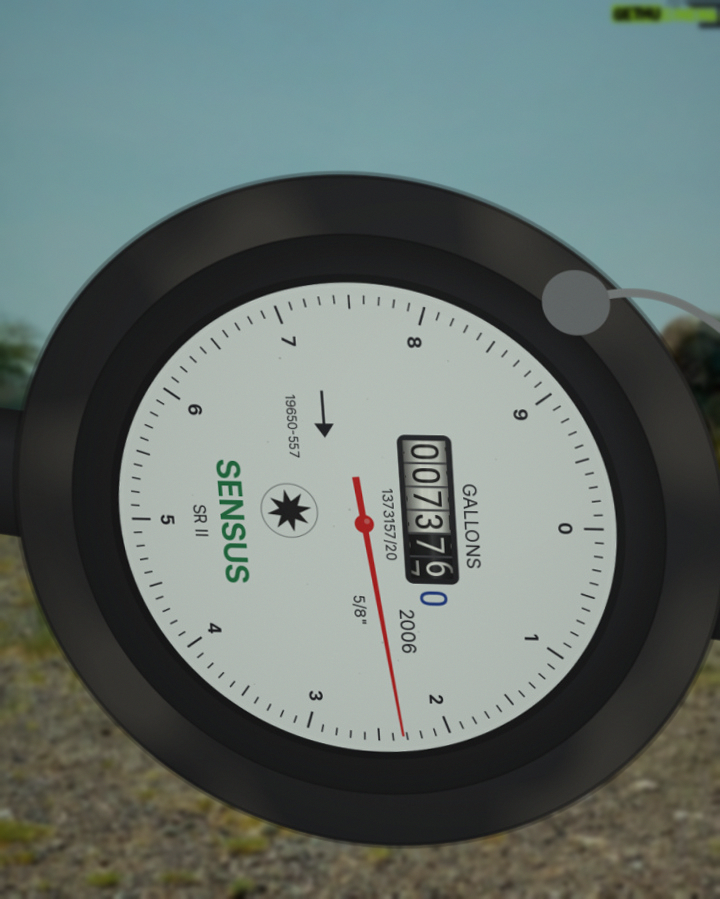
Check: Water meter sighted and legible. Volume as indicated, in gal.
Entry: 73762.3 gal
